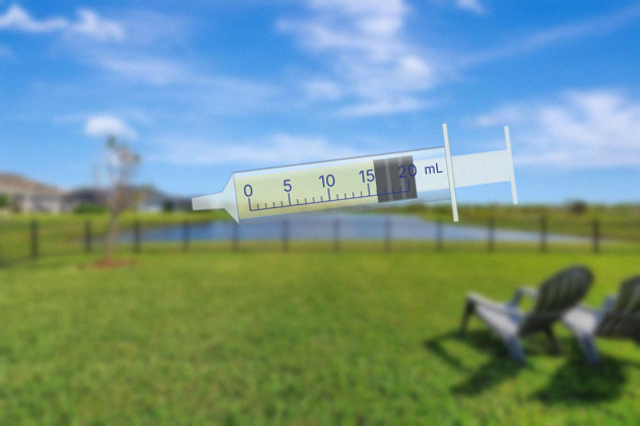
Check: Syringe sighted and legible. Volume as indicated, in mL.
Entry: 16 mL
